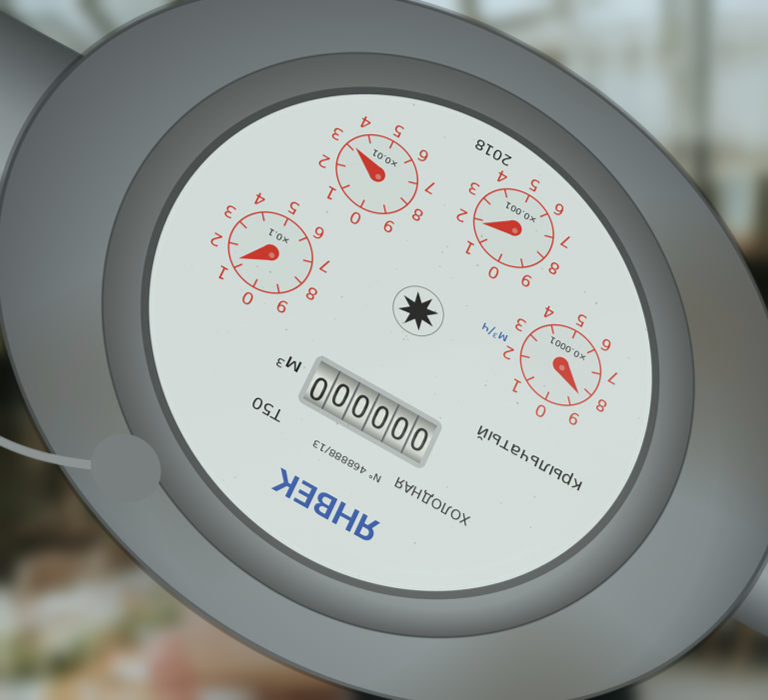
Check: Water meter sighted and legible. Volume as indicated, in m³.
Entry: 0.1318 m³
